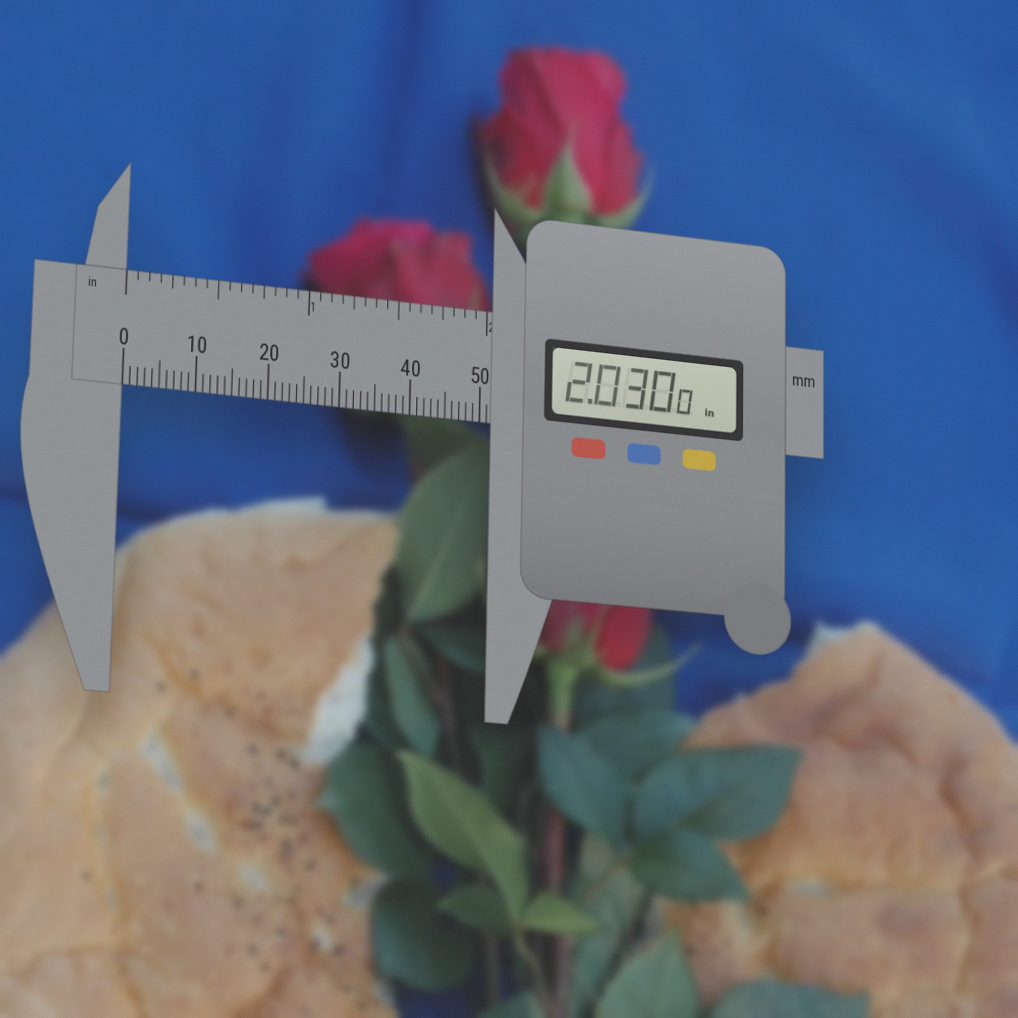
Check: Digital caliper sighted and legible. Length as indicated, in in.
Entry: 2.0300 in
